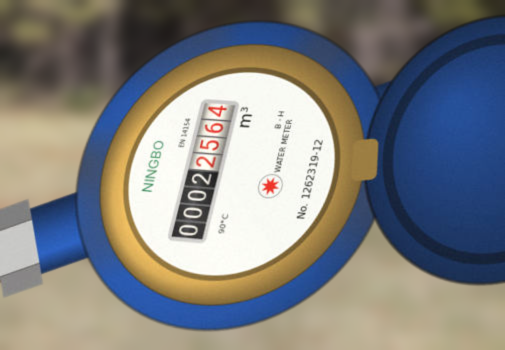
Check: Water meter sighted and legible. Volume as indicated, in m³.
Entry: 2.2564 m³
